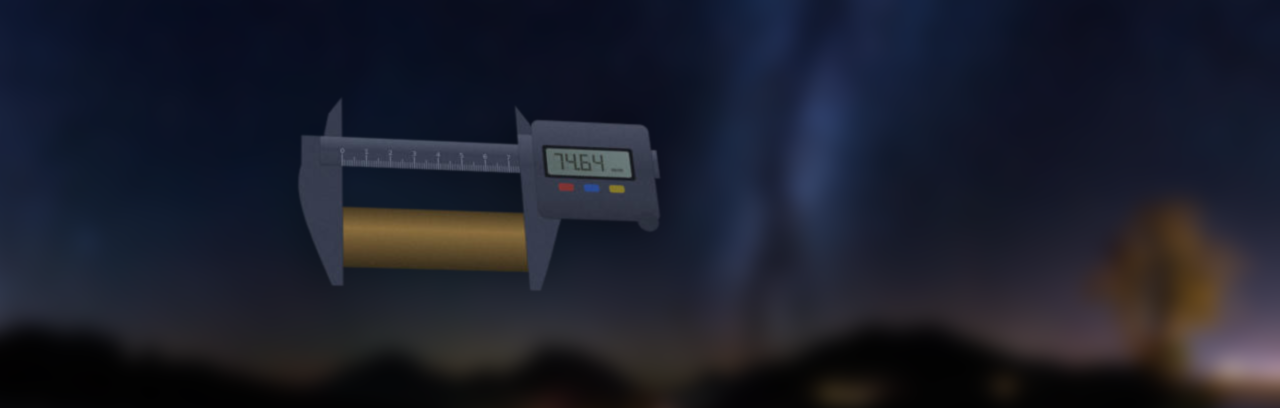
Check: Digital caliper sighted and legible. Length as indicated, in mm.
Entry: 74.64 mm
